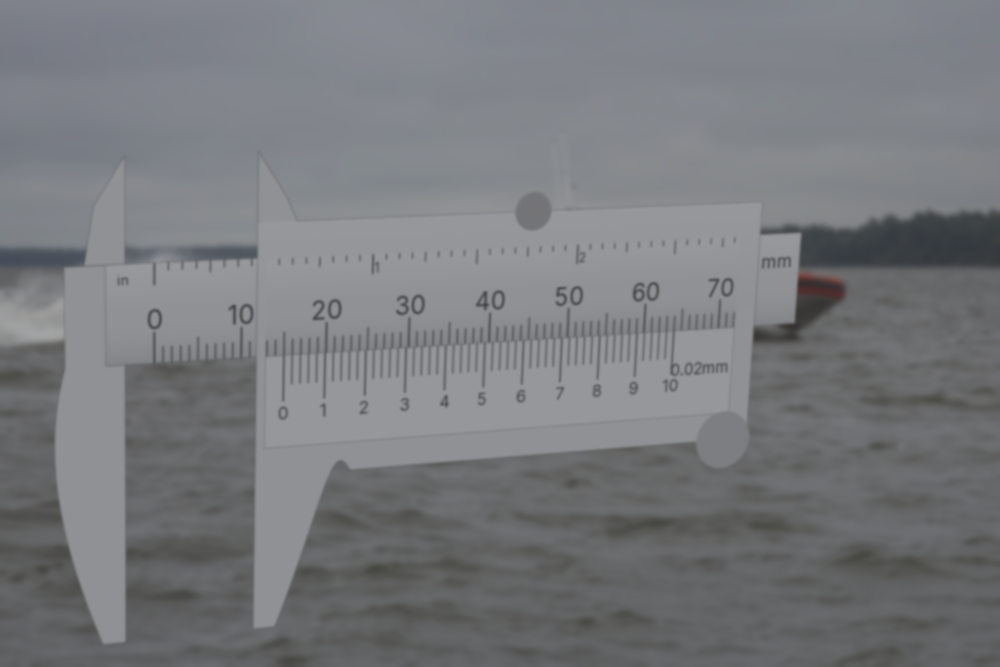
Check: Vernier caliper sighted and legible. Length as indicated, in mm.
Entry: 15.0 mm
